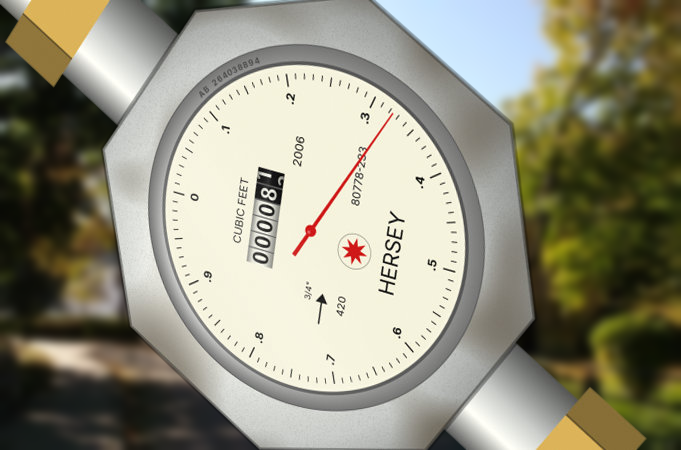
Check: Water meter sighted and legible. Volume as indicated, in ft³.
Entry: 81.32 ft³
